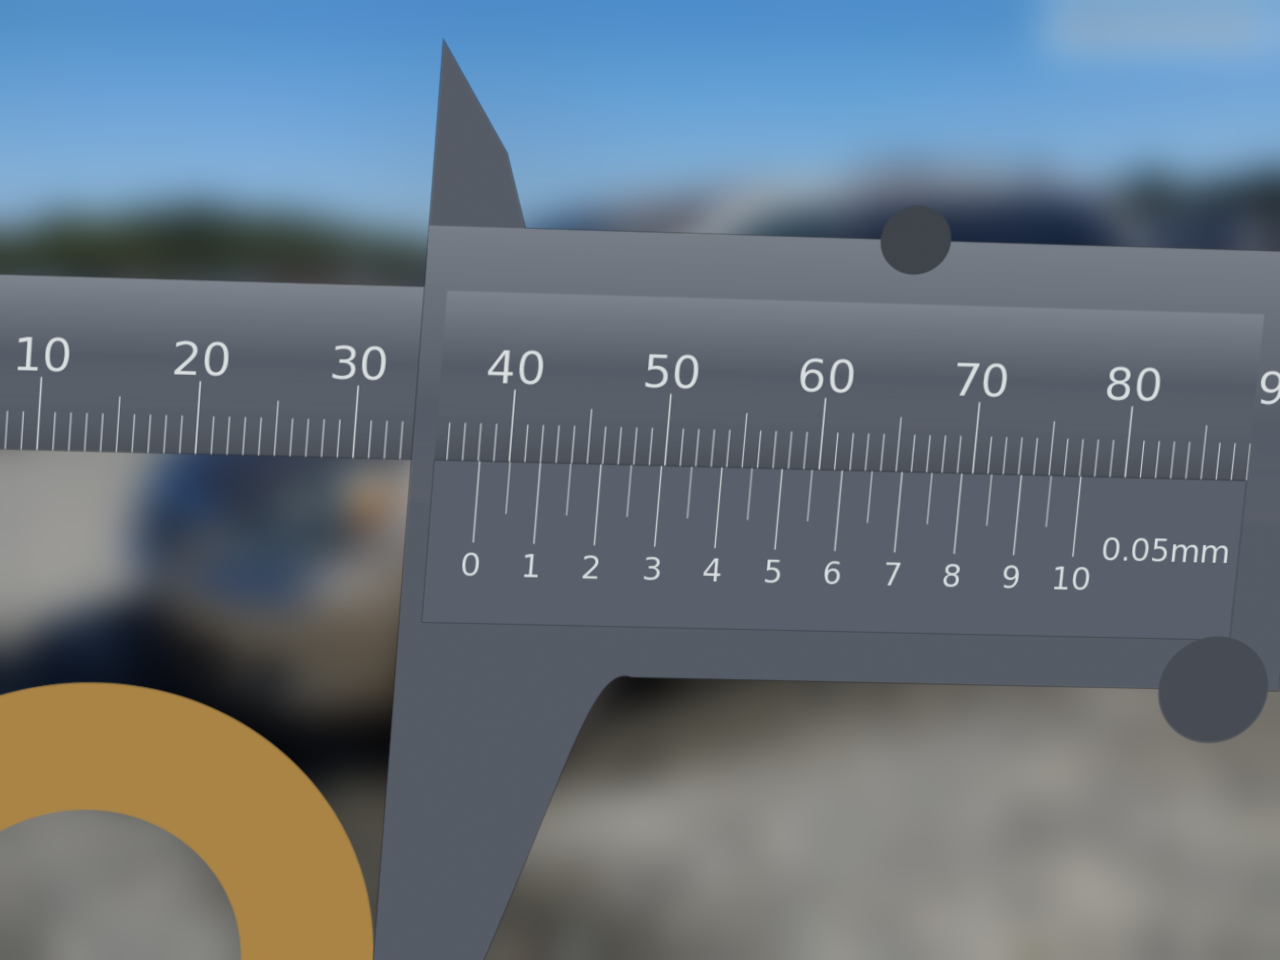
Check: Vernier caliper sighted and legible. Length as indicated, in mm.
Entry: 38.1 mm
